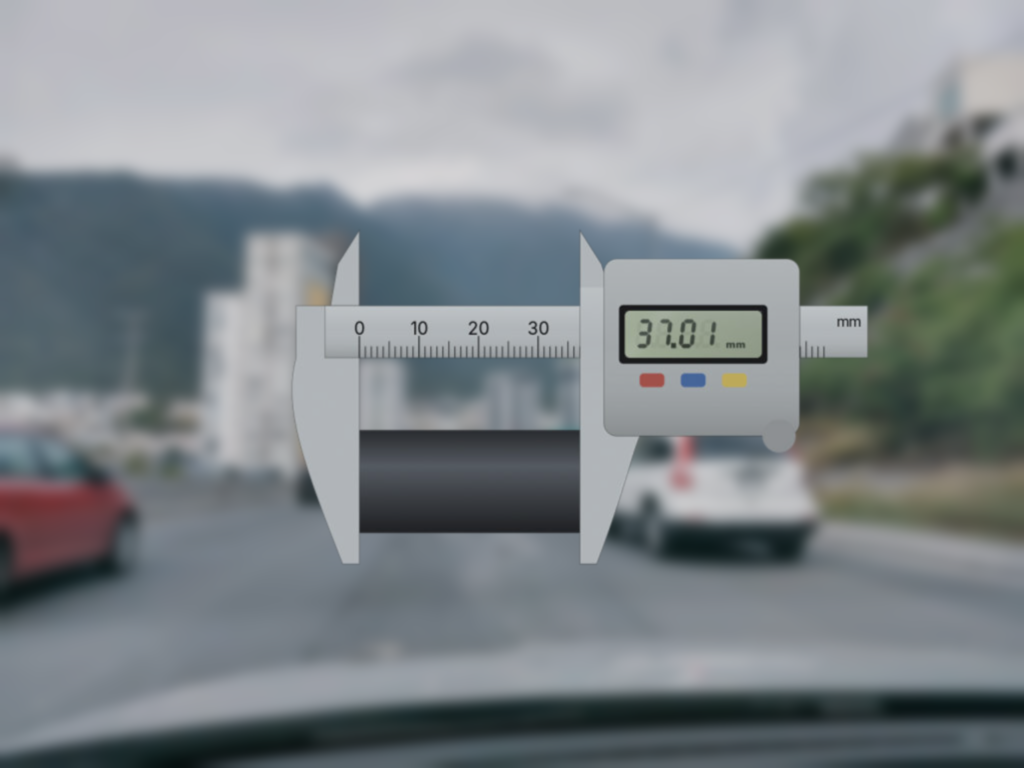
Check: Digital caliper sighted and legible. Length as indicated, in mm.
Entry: 37.01 mm
